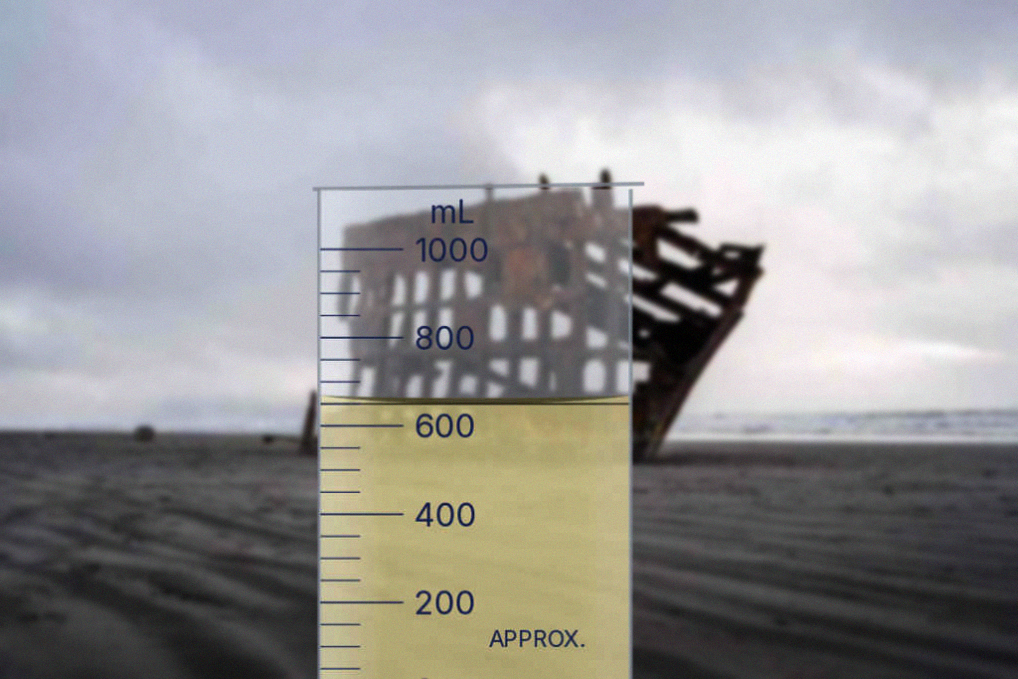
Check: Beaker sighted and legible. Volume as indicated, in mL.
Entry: 650 mL
